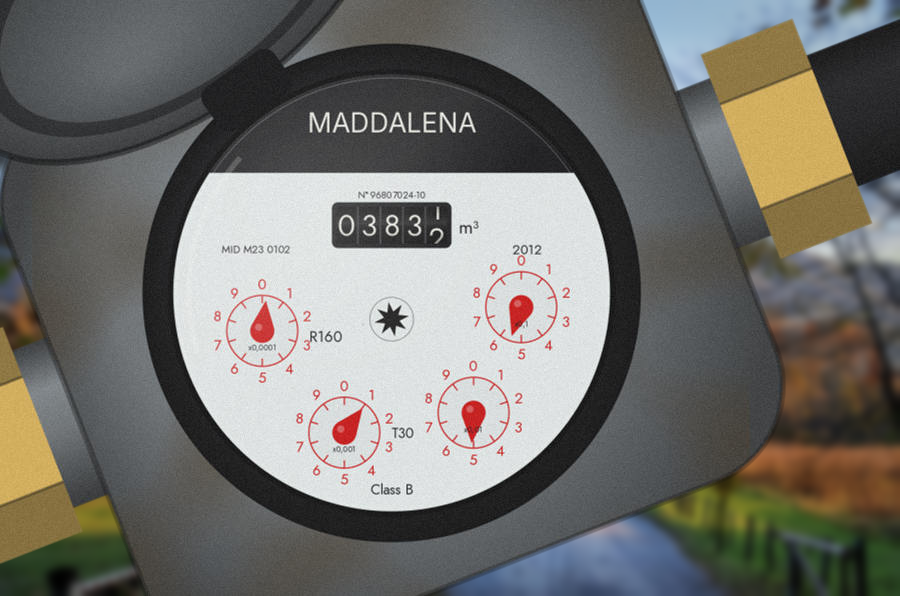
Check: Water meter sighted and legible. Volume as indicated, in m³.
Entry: 3831.5510 m³
